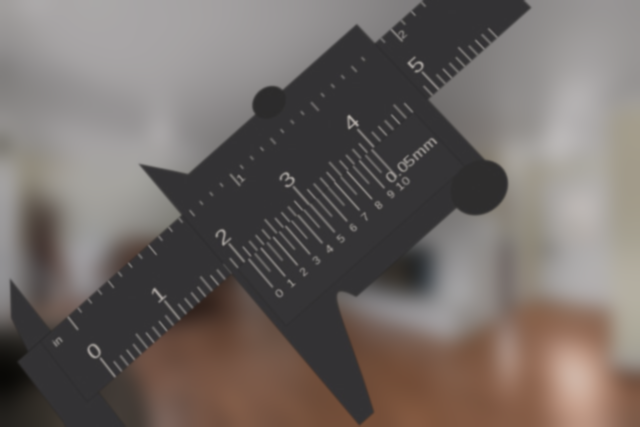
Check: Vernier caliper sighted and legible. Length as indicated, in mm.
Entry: 20.6 mm
